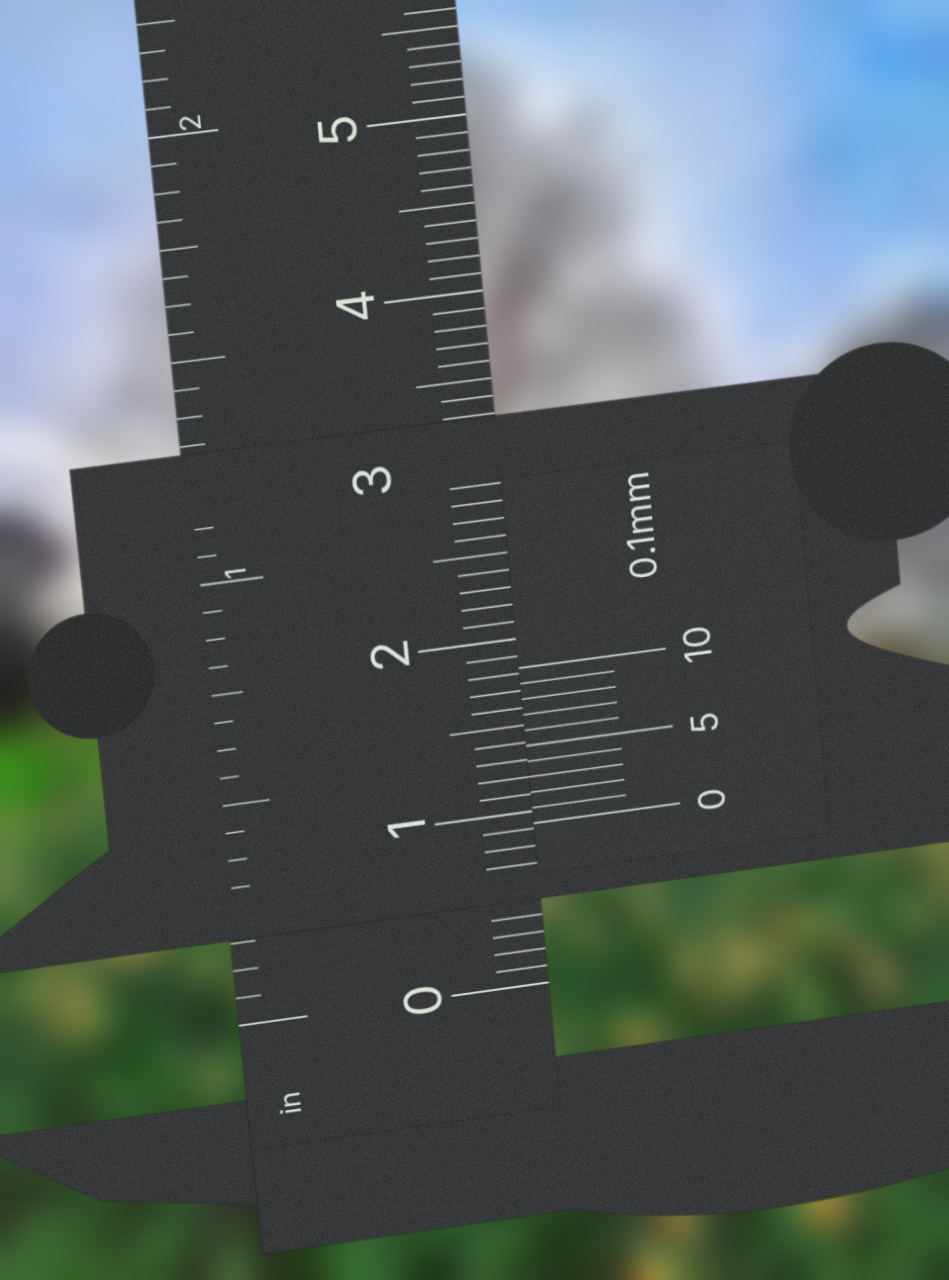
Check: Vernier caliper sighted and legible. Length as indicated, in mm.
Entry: 9.3 mm
